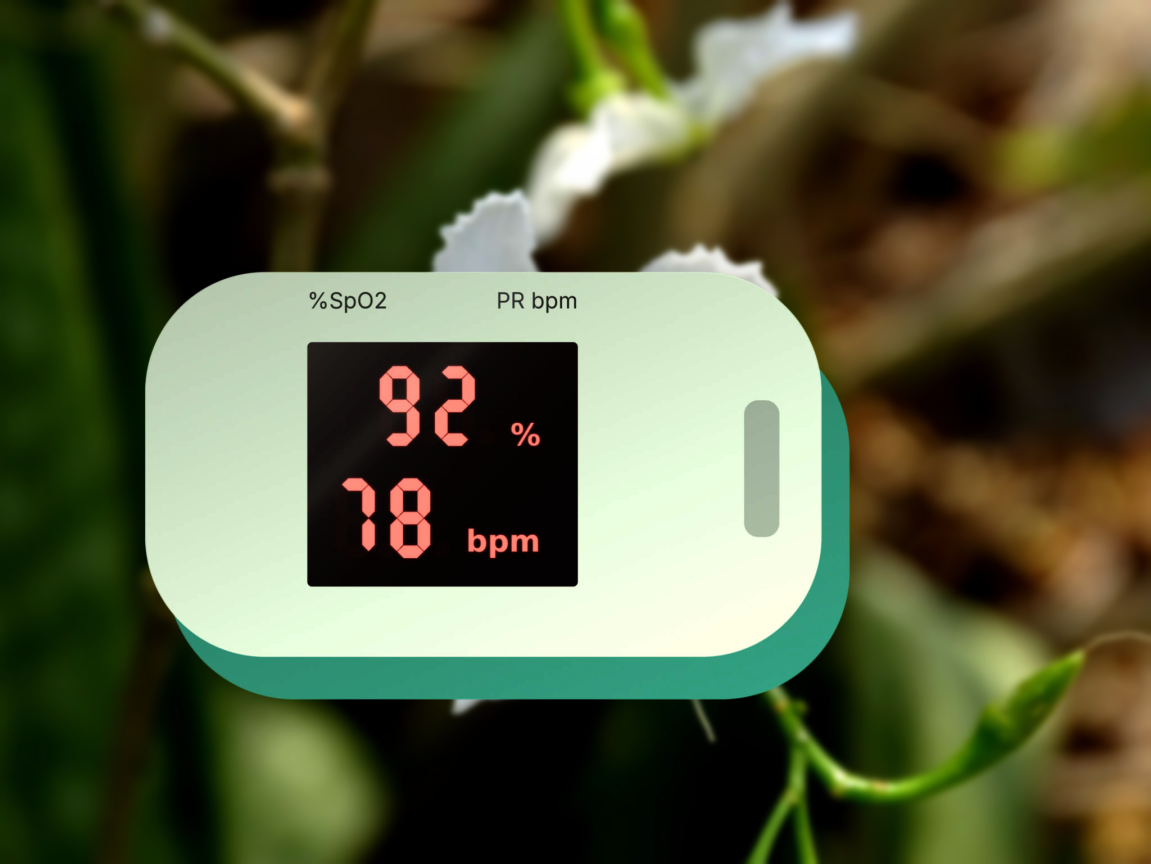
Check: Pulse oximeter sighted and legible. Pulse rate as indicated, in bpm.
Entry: 78 bpm
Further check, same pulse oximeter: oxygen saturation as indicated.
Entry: 92 %
